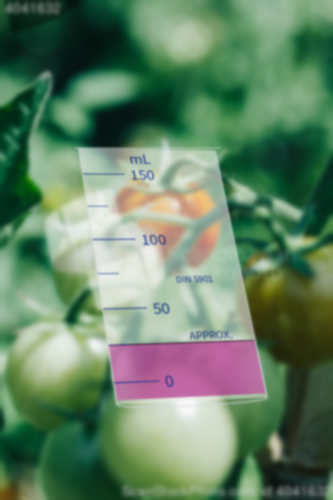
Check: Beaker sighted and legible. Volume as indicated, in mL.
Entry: 25 mL
